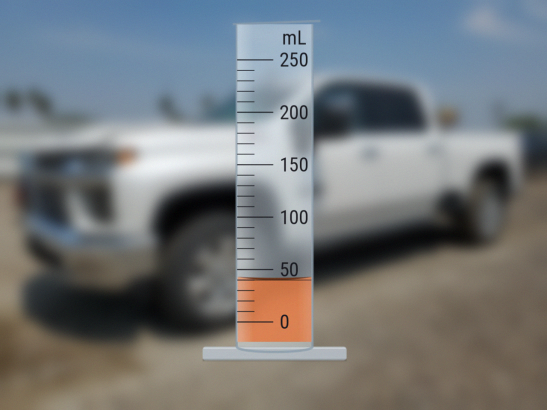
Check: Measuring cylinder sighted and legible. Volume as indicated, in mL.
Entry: 40 mL
